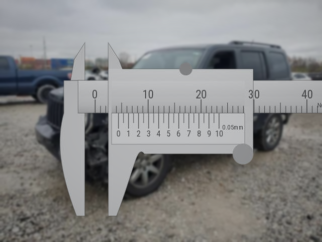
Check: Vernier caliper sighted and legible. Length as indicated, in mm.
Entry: 4.4 mm
